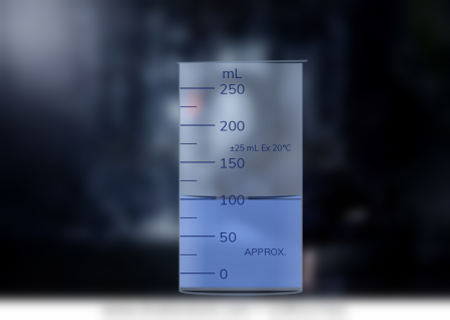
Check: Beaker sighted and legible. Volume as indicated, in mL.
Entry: 100 mL
